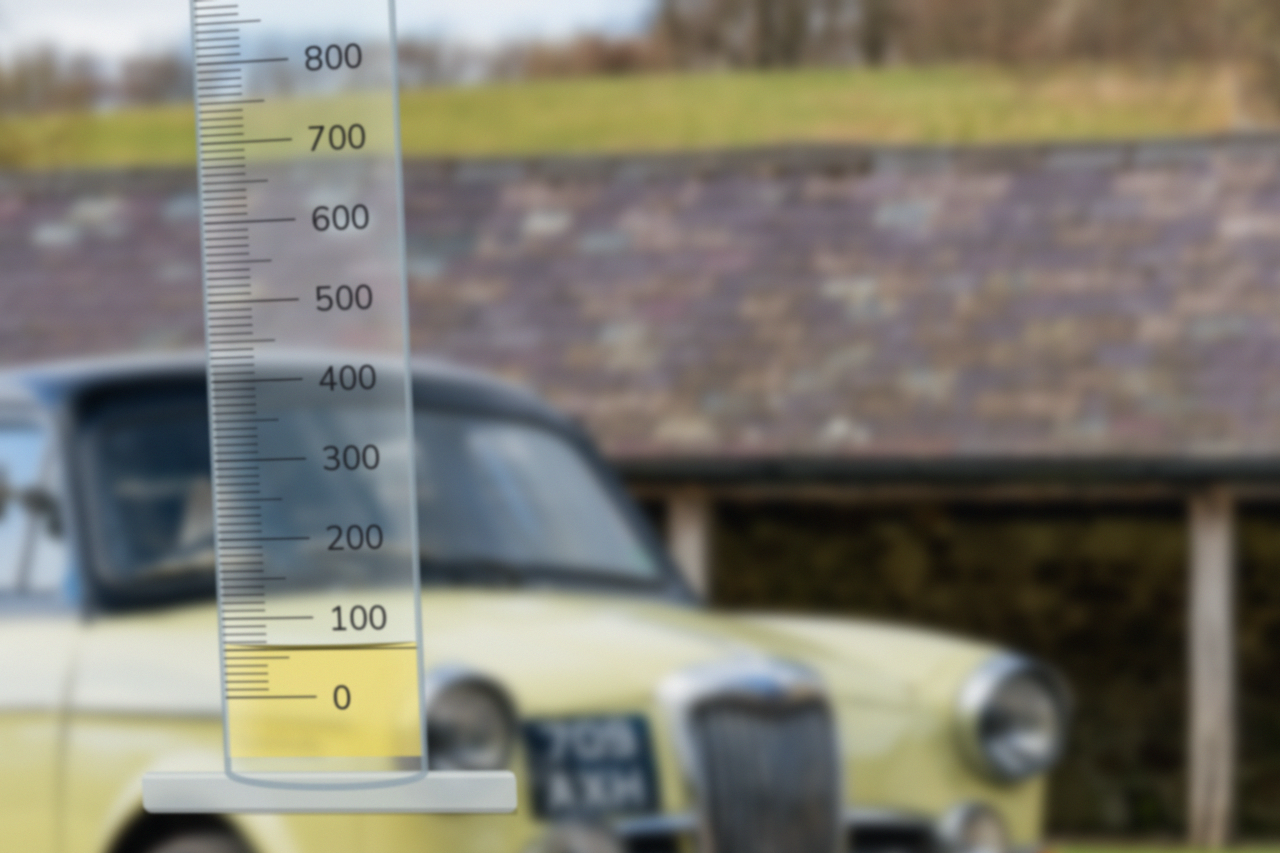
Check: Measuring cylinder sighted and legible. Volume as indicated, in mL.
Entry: 60 mL
